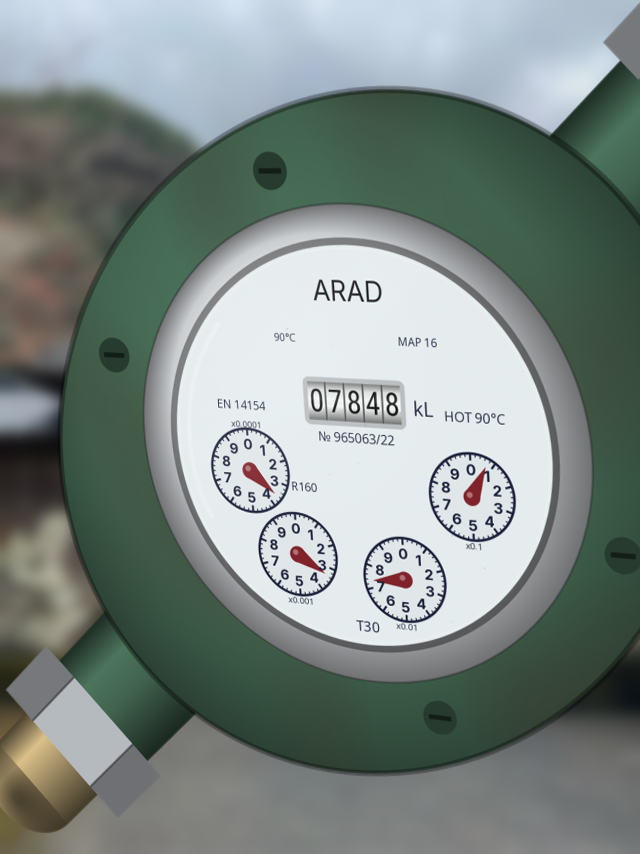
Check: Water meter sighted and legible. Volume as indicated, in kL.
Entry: 7848.0733 kL
